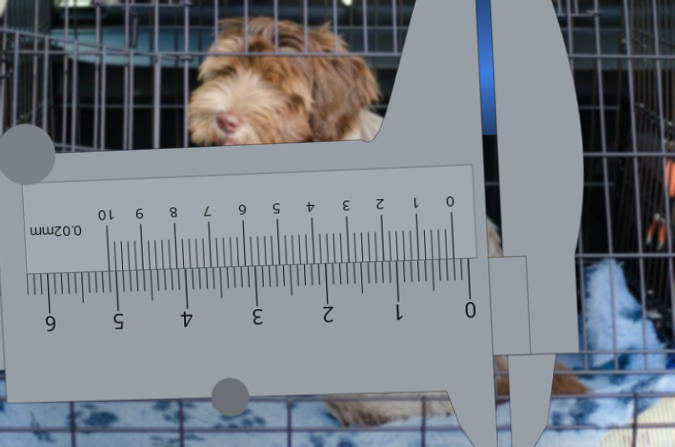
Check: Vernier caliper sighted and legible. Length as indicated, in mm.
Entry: 2.0 mm
